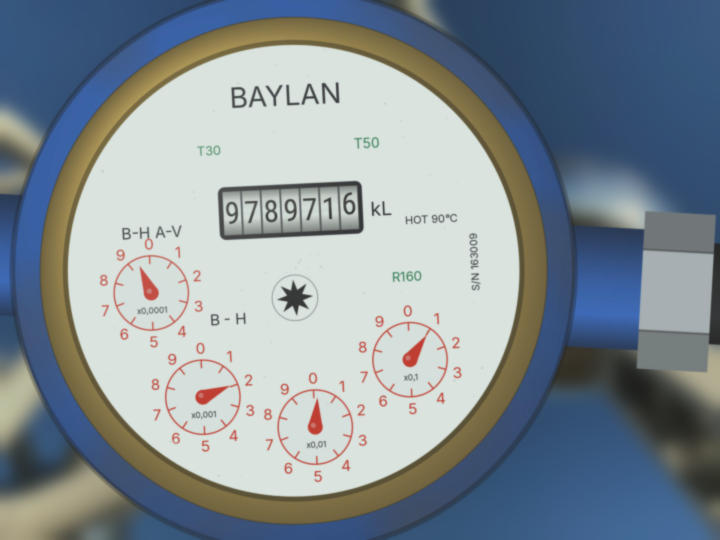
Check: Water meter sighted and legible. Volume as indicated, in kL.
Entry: 9789716.1019 kL
